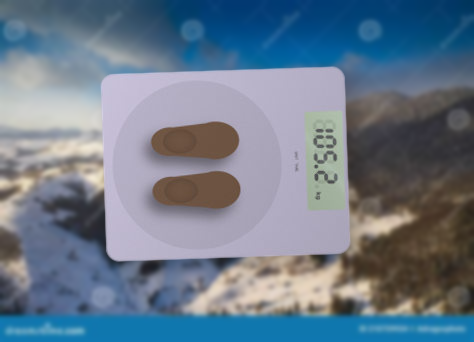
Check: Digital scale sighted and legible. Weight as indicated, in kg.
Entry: 105.2 kg
